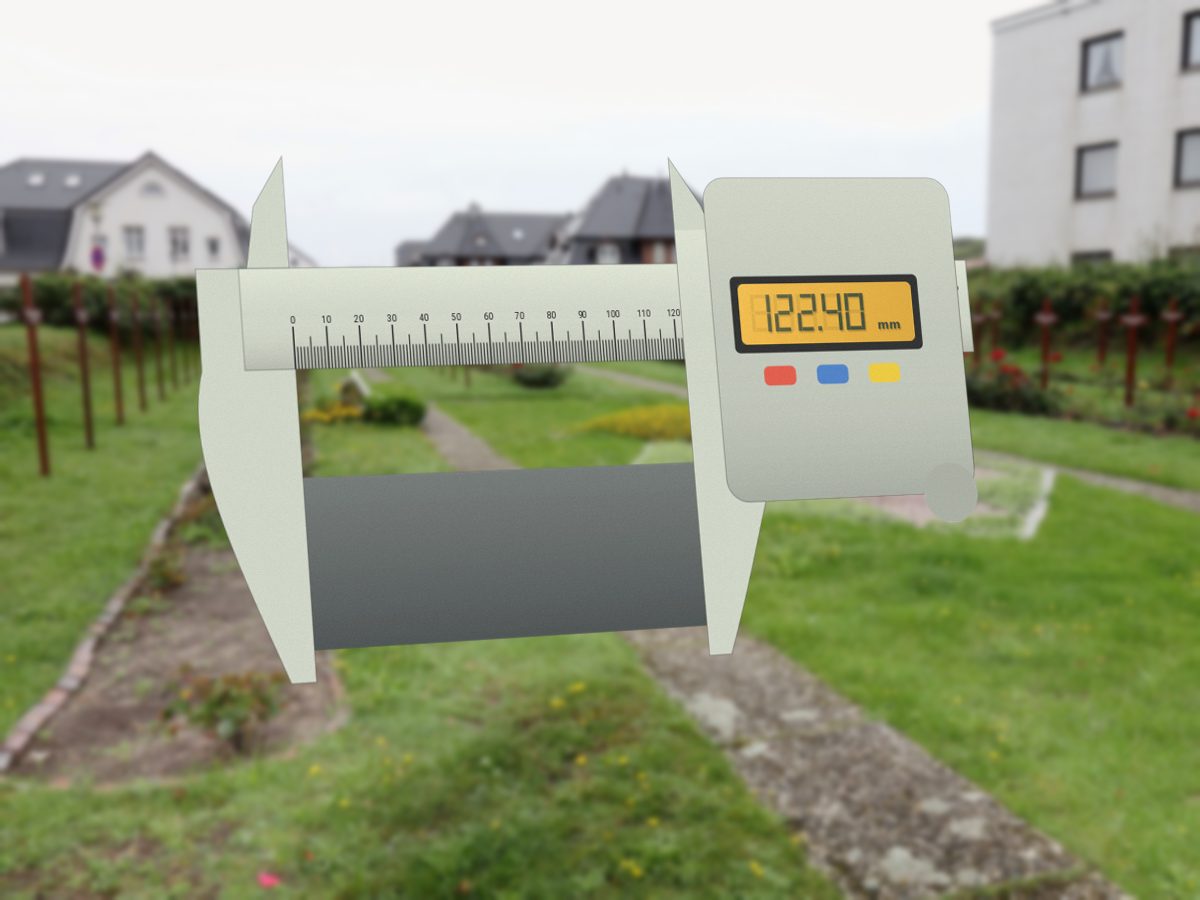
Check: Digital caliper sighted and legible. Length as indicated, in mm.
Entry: 122.40 mm
